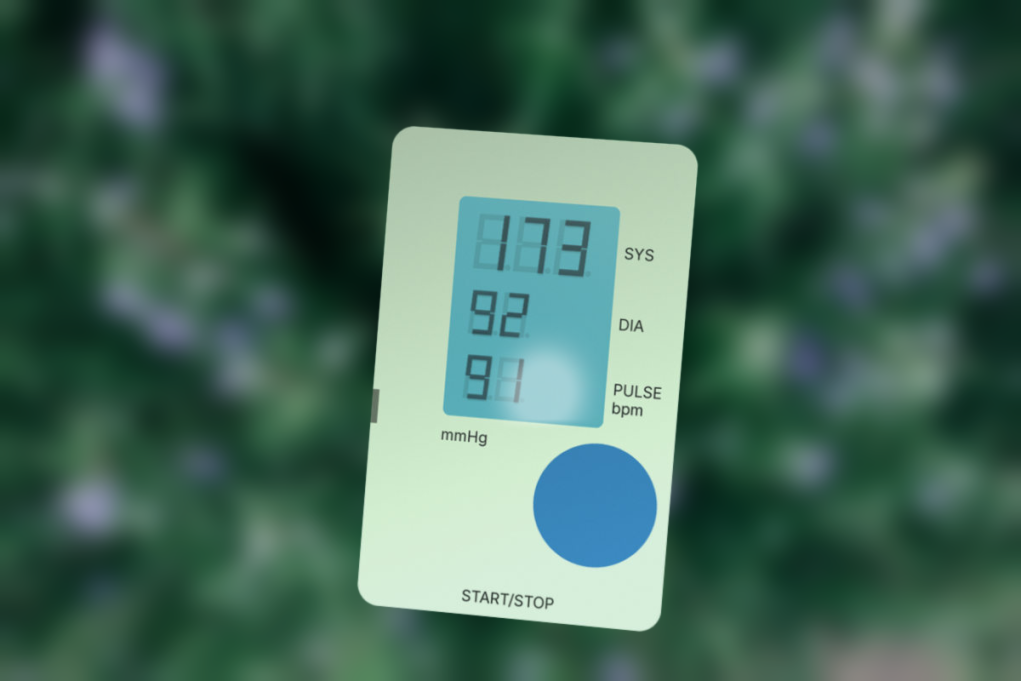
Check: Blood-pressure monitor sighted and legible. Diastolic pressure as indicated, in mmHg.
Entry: 92 mmHg
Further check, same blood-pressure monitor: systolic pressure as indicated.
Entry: 173 mmHg
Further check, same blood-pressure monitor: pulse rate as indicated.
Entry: 91 bpm
